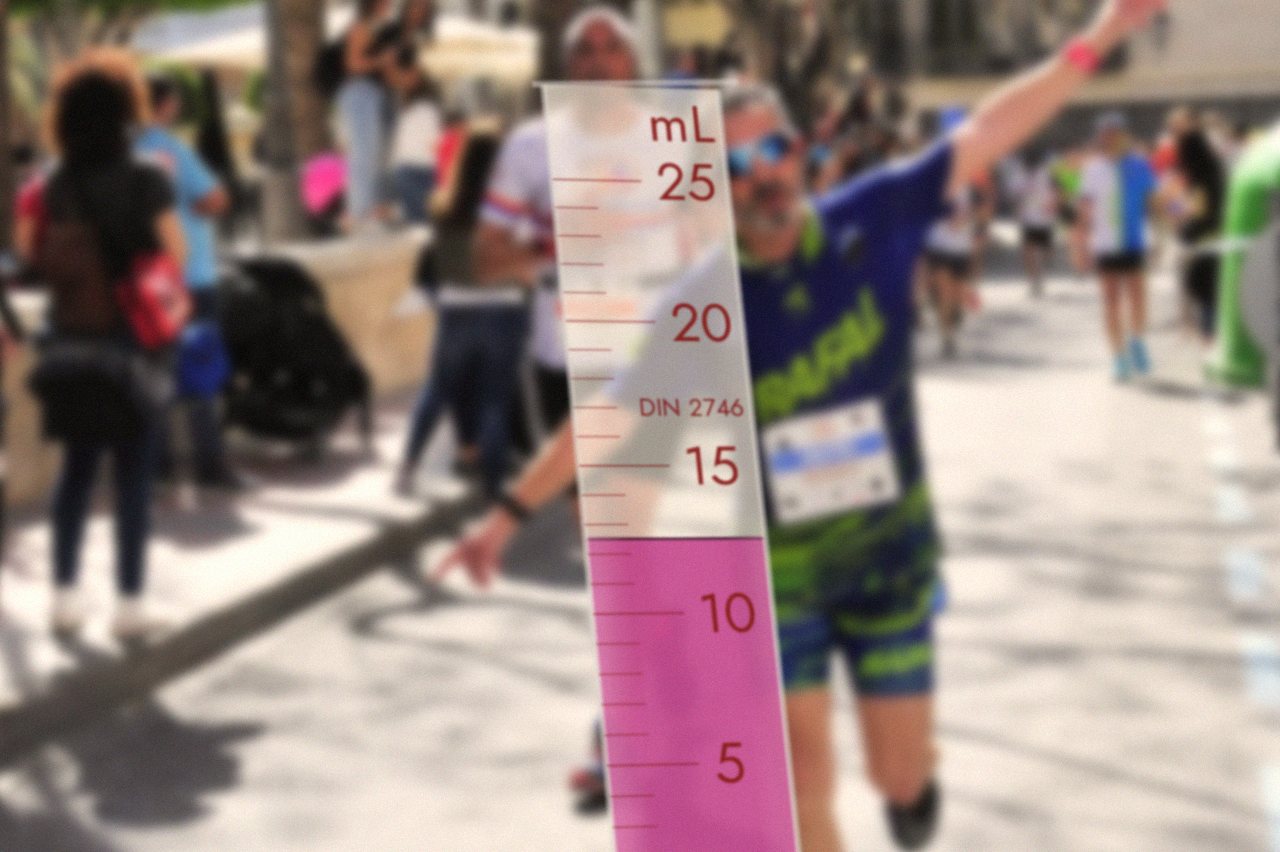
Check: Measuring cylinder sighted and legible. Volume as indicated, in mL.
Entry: 12.5 mL
